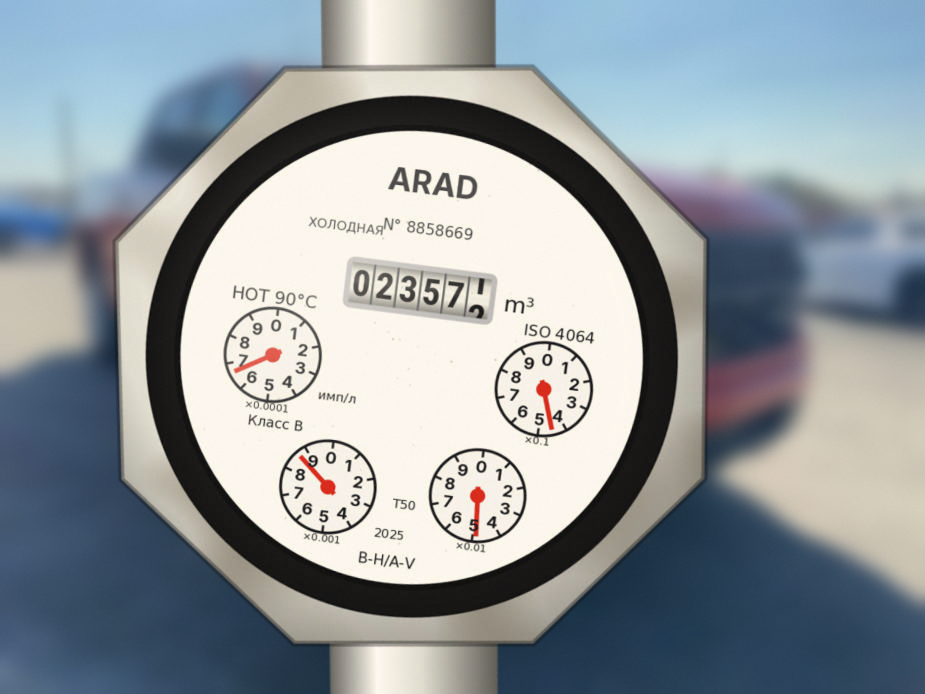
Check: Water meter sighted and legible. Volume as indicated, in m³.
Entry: 23571.4486 m³
